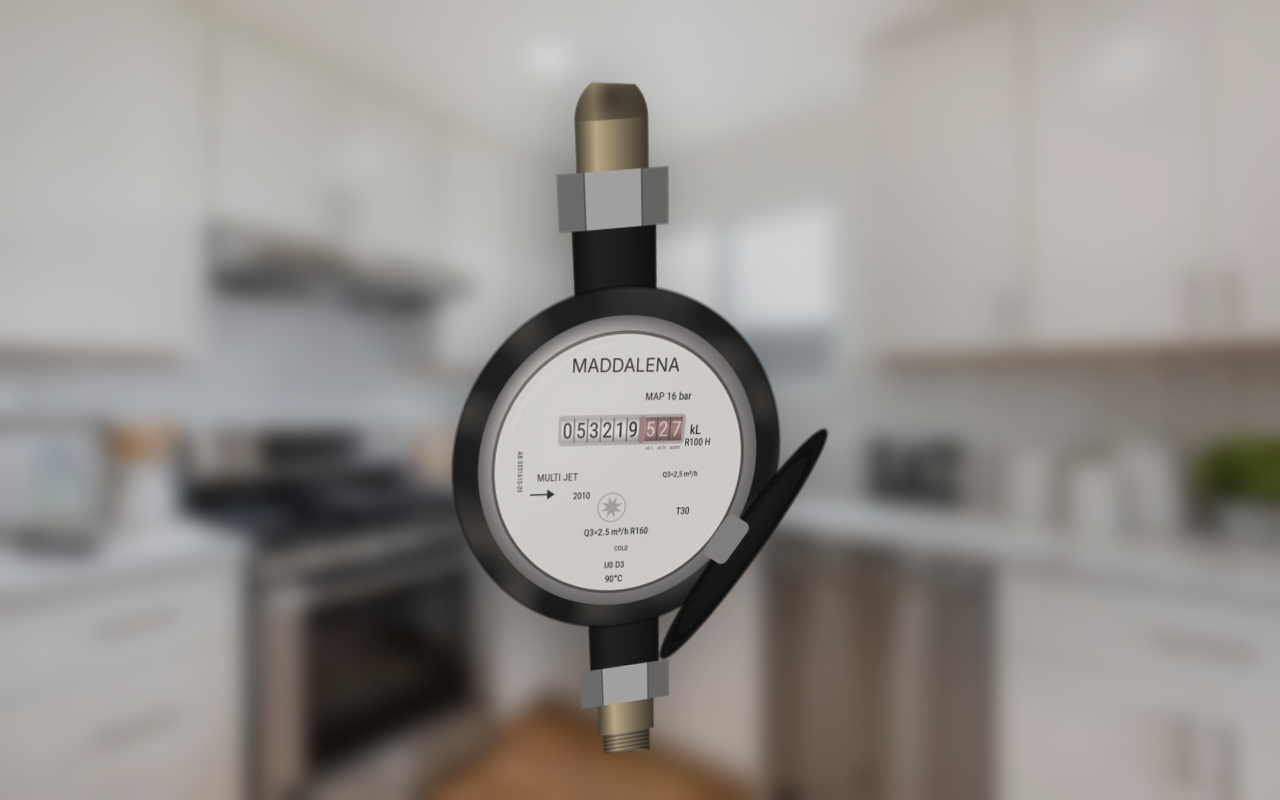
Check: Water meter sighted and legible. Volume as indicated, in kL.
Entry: 53219.527 kL
